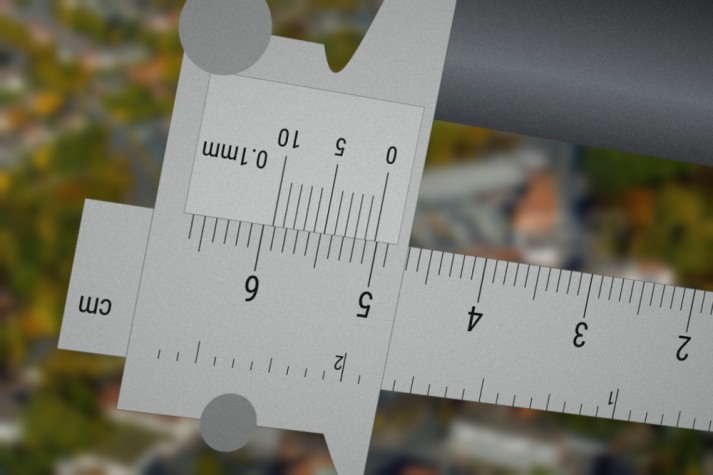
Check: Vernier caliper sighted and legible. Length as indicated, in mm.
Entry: 50.2 mm
